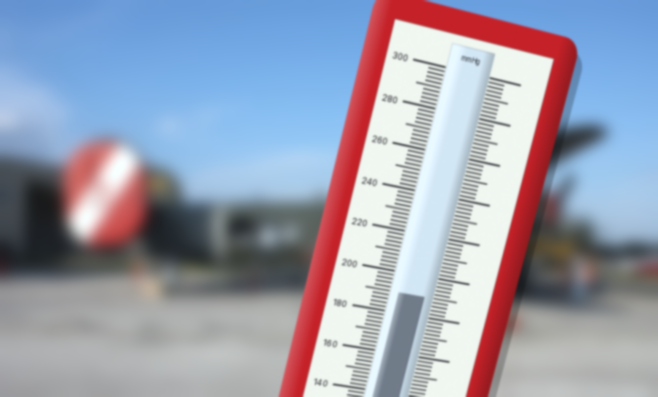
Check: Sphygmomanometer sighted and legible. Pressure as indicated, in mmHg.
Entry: 190 mmHg
